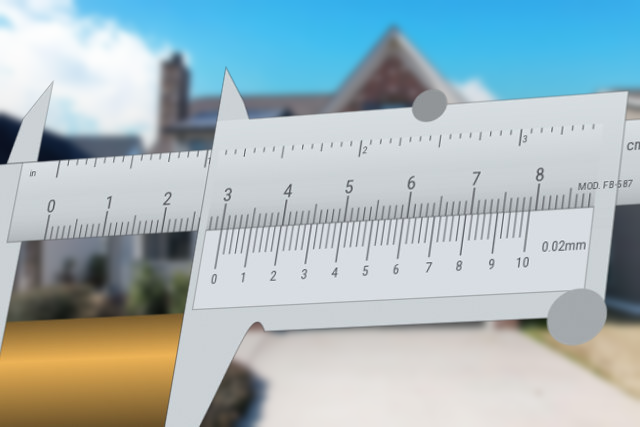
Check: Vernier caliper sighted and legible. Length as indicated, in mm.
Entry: 30.0 mm
